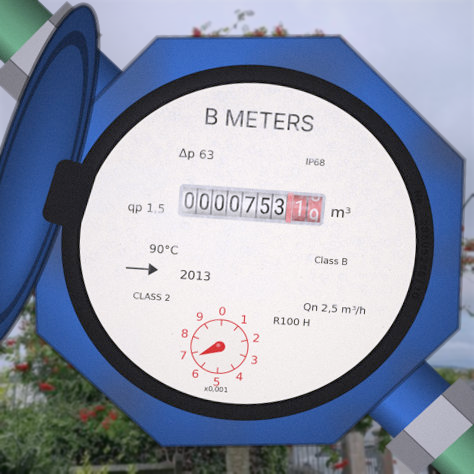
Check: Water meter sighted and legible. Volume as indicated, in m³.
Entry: 753.186 m³
